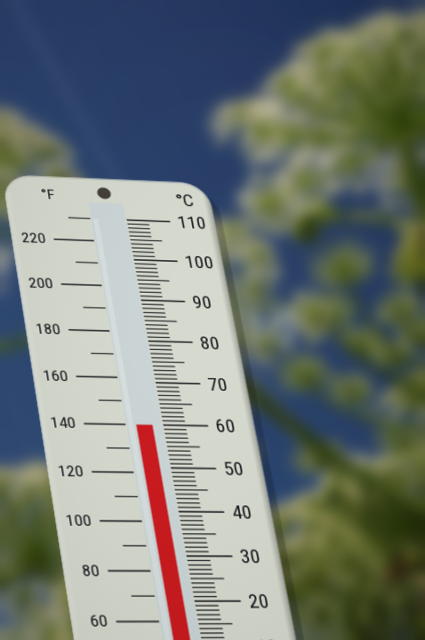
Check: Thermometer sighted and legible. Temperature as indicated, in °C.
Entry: 60 °C
